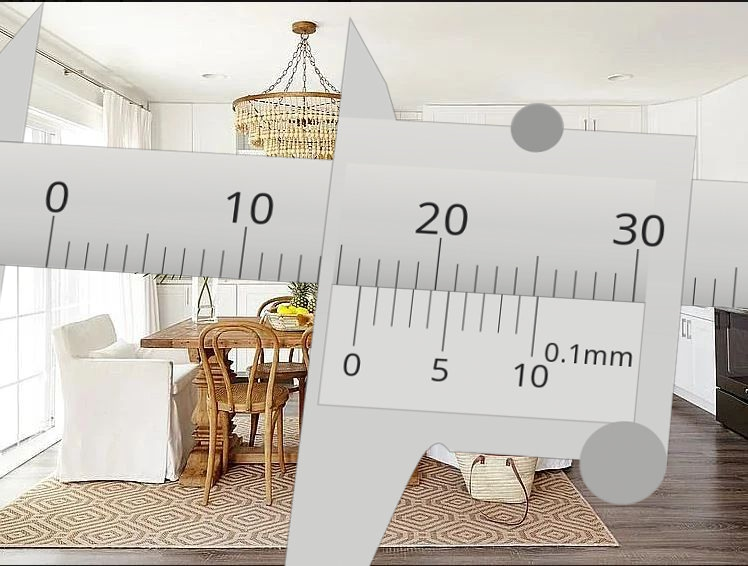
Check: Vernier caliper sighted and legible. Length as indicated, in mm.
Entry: 16.2 mm
